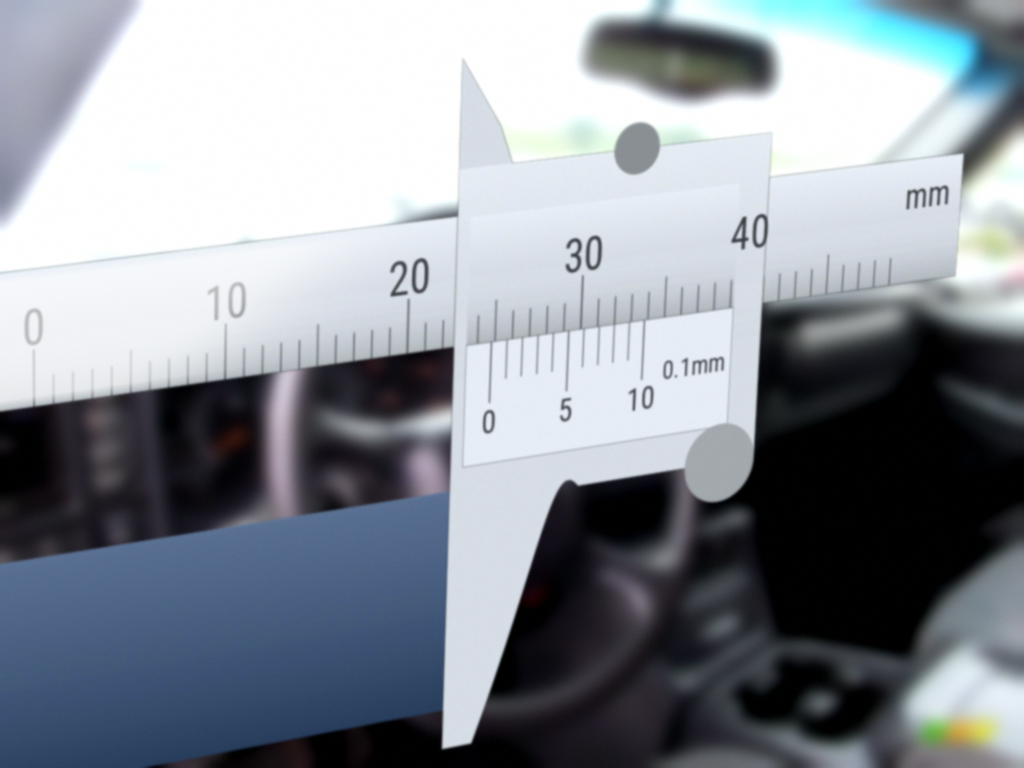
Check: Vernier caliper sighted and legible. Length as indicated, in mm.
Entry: 24.8 mm
